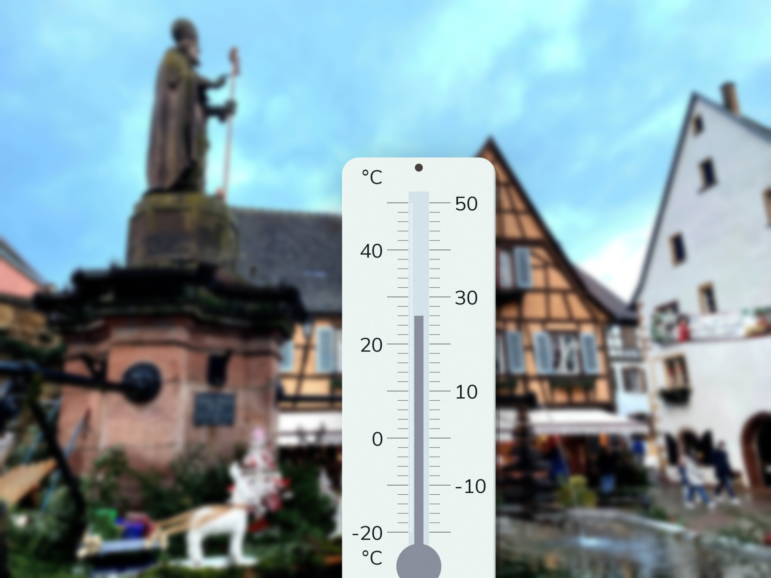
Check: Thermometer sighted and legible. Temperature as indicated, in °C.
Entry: 26 °C
